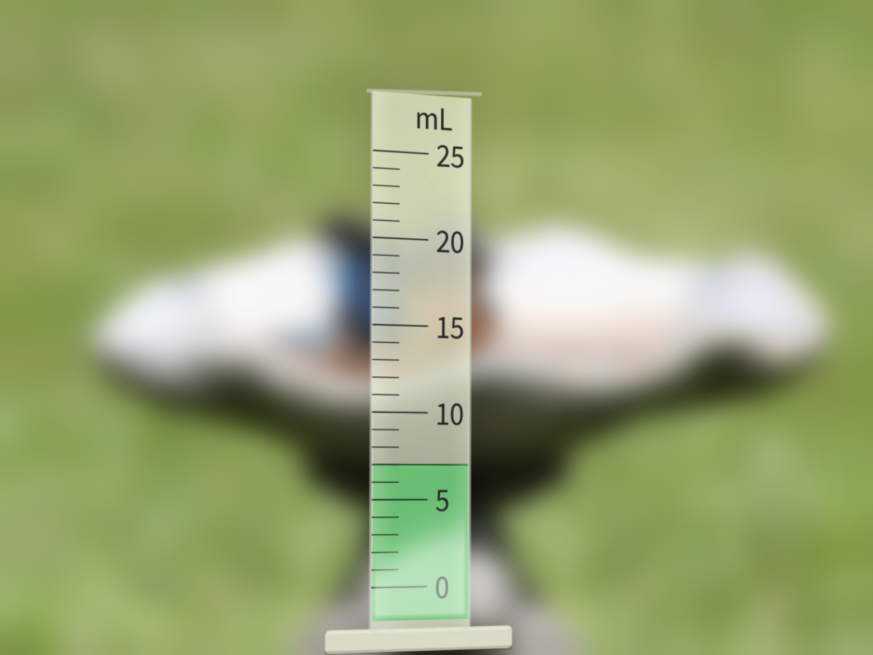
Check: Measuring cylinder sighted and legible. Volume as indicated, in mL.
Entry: 7 mL
